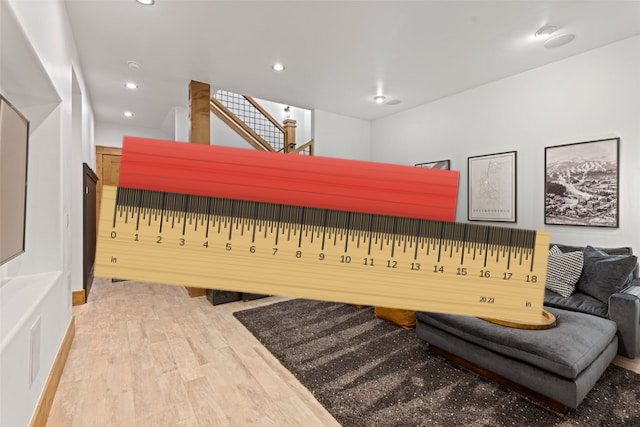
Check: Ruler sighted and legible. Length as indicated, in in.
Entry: 14.5 in
